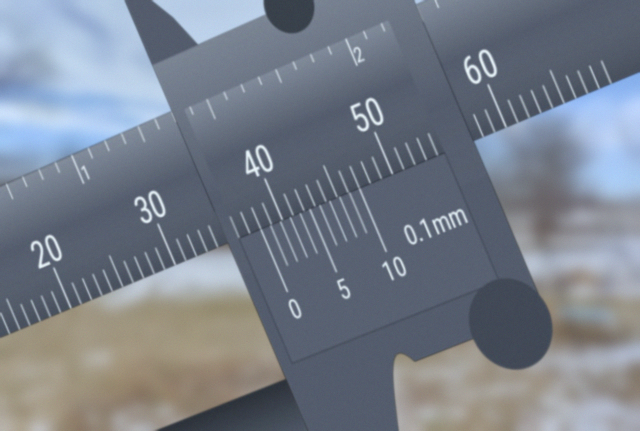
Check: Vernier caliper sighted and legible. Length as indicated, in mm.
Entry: 38.0 mm
